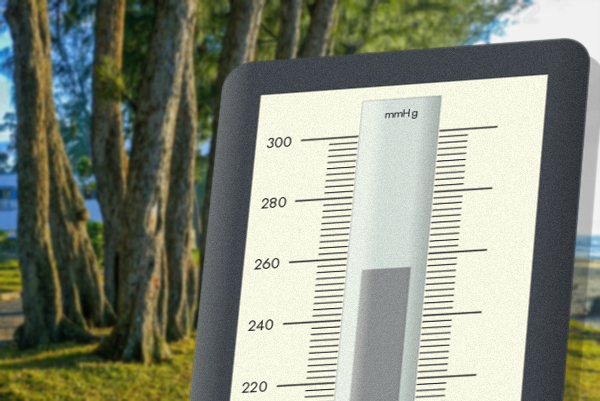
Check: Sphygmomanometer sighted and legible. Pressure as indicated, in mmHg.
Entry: 256 mmHg
